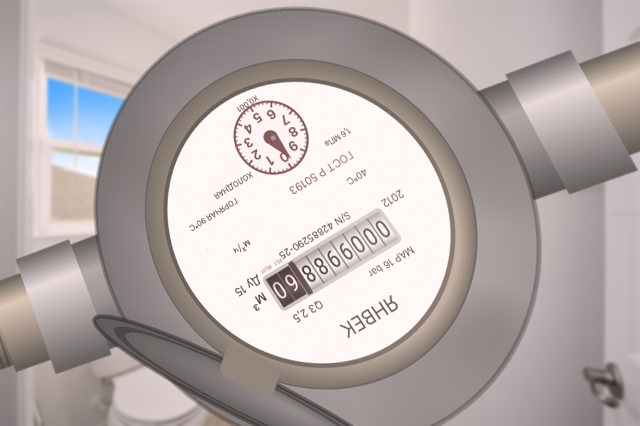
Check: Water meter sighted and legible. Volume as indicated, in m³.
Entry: 9988.599 m³
